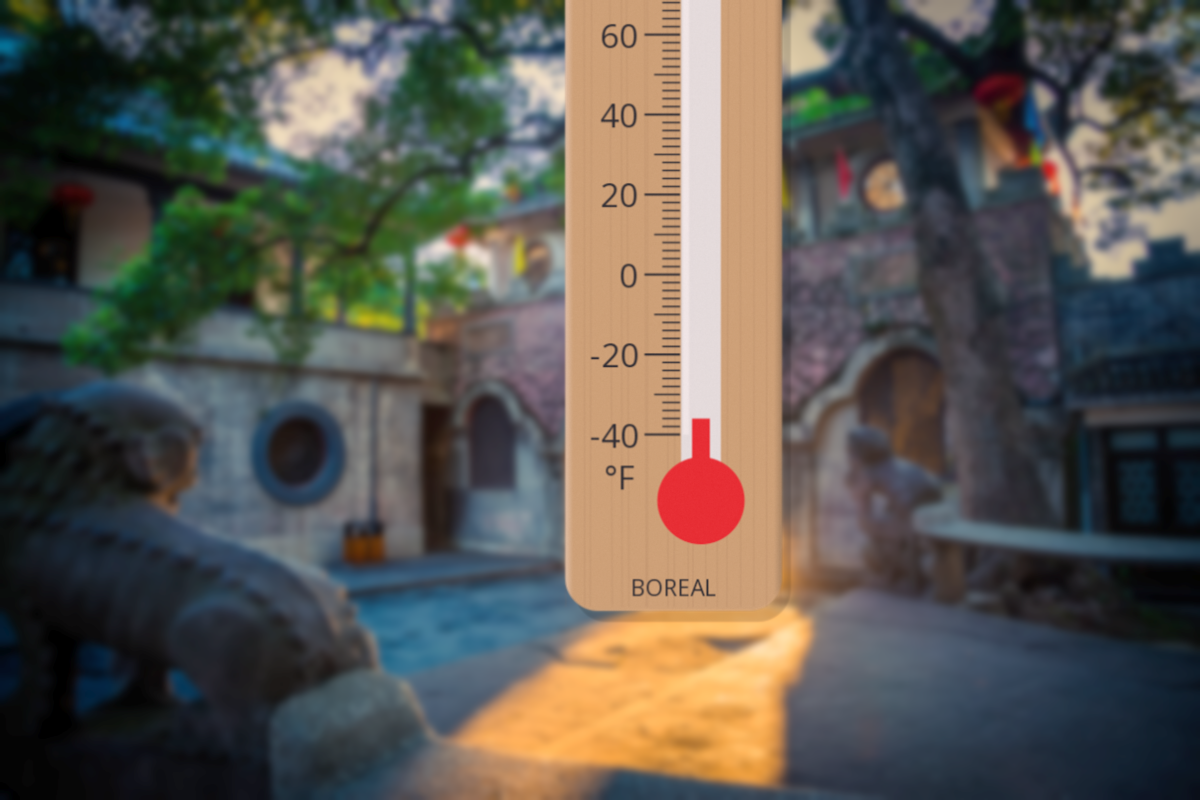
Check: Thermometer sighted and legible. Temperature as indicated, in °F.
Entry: -36 °F
